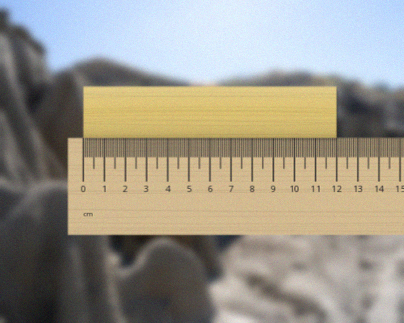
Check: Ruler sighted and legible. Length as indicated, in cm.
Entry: 12 cm
